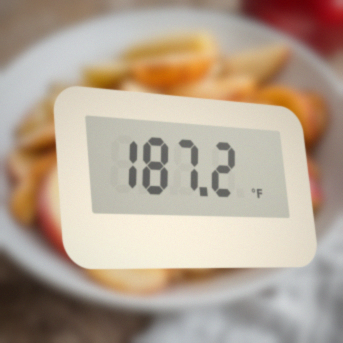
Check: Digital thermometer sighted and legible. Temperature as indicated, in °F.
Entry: 187.2 °F
